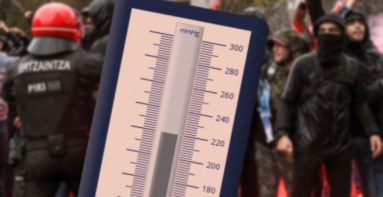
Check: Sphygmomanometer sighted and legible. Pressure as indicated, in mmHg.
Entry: 220 mmHg
